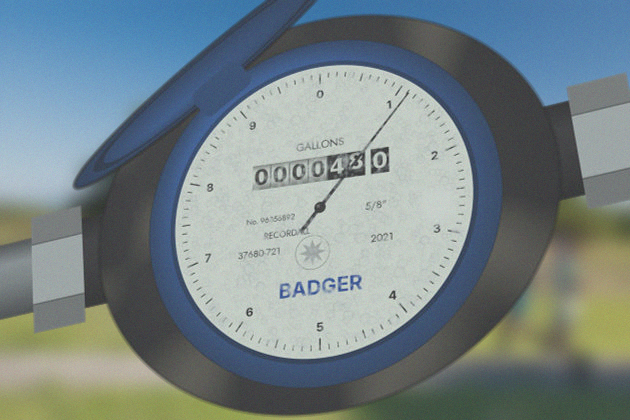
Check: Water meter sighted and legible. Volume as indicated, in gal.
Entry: 481.1 gal
